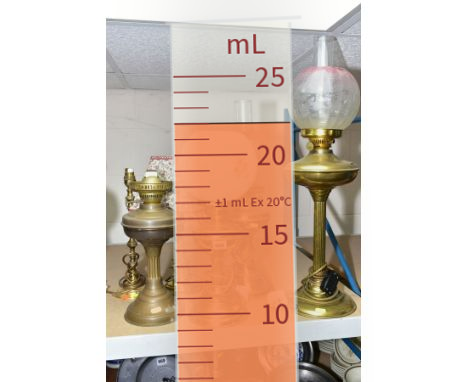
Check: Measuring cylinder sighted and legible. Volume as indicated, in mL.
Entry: 22 mL
